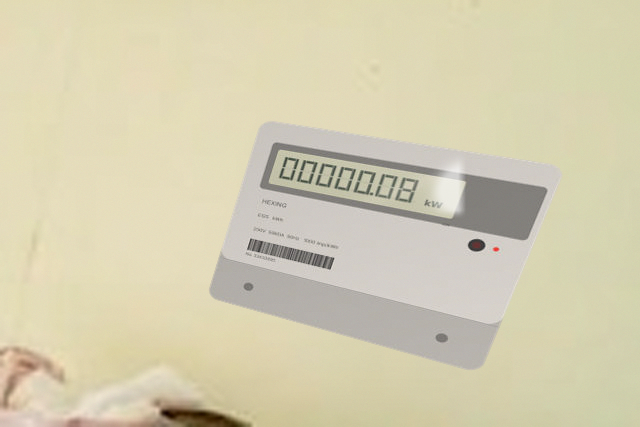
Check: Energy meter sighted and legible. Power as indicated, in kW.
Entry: 0.08 kW
